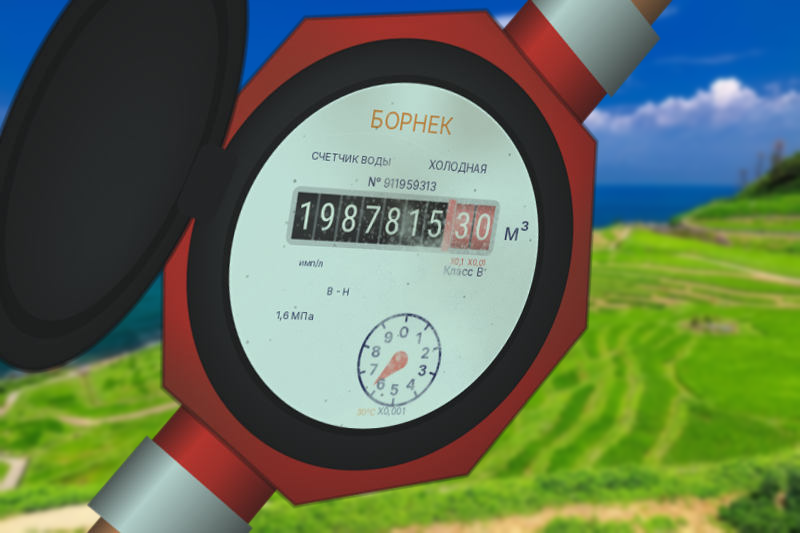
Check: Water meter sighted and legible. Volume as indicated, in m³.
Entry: 1987815.306 m³
